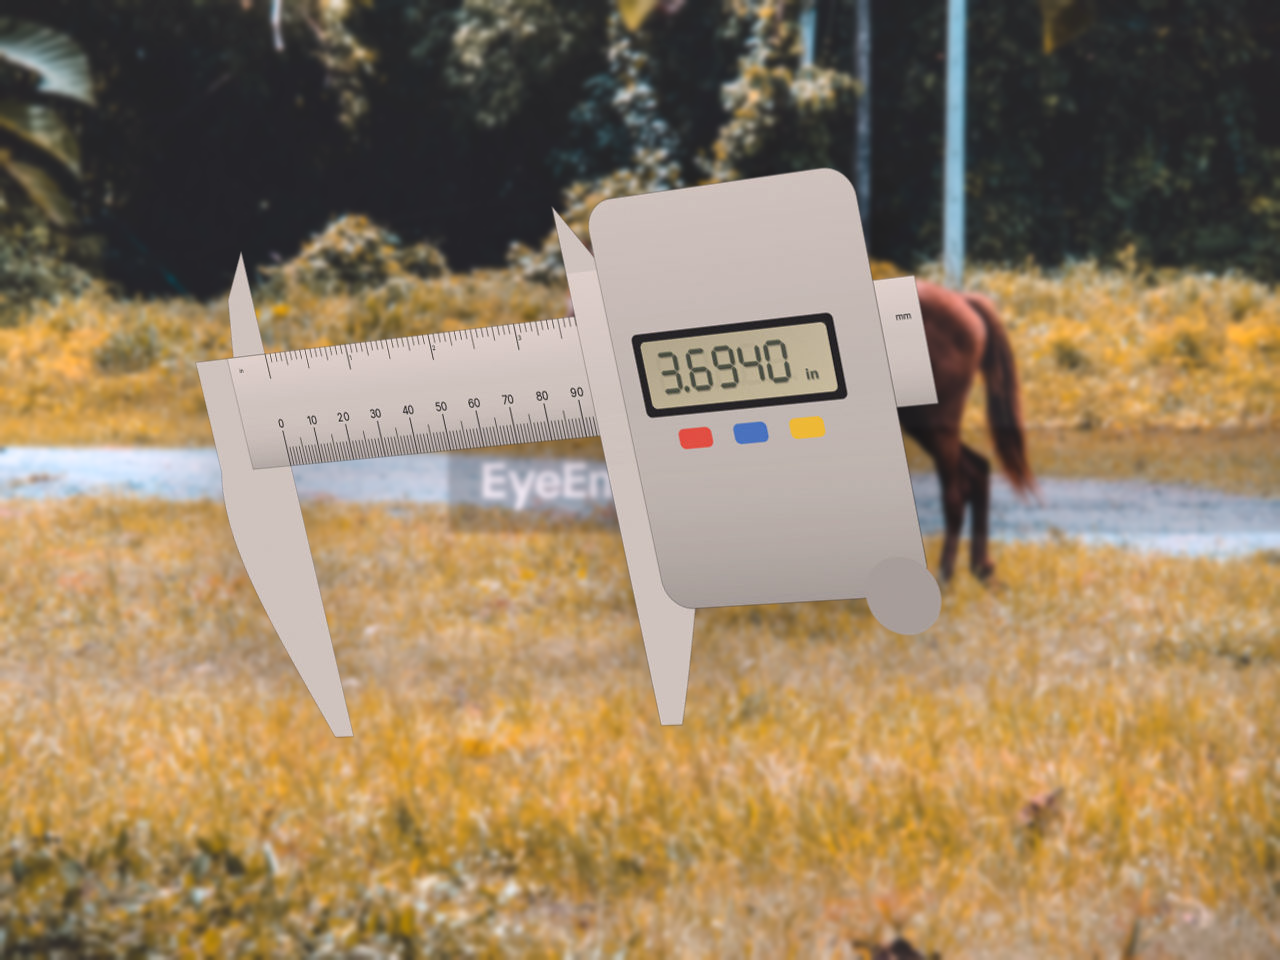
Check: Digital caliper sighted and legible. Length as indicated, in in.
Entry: 3.6940 in
